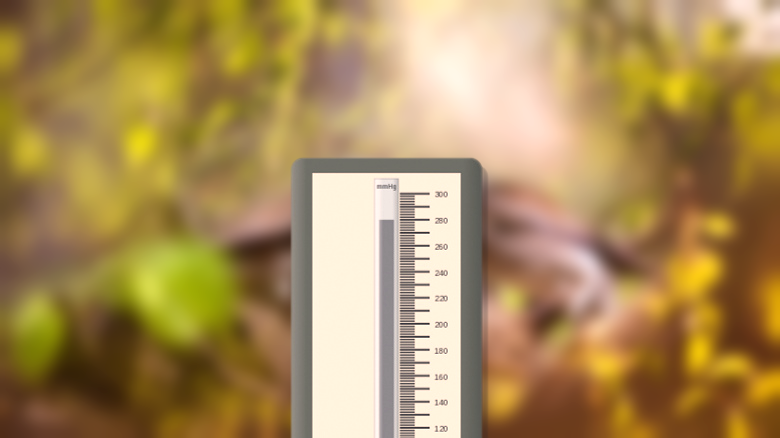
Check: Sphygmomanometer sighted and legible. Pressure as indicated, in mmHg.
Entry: 280 mmHg
